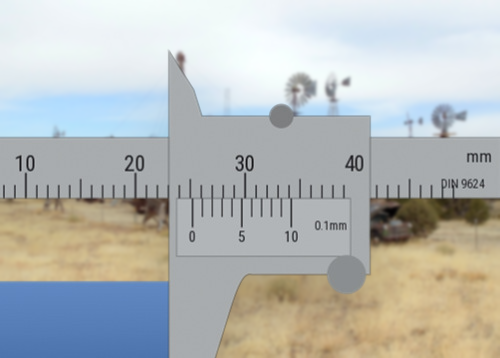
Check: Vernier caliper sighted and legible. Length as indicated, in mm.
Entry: 25.2 mm
